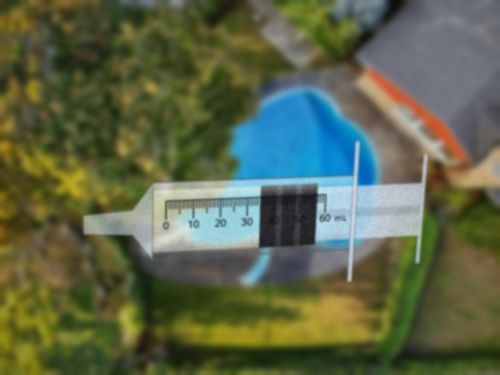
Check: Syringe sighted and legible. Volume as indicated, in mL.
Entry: 35 mL
